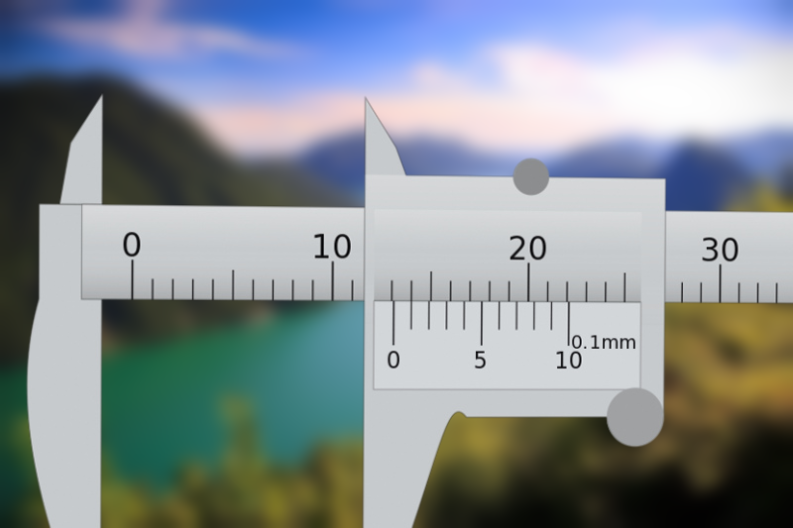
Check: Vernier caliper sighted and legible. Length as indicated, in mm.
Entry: 13.1 mm
